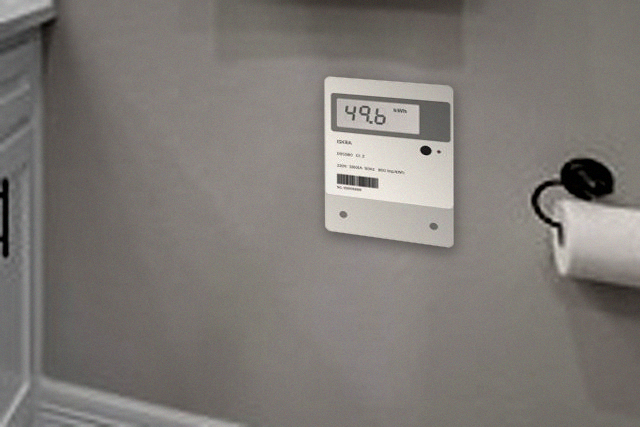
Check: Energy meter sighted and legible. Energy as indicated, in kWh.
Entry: 49.6 kWh
